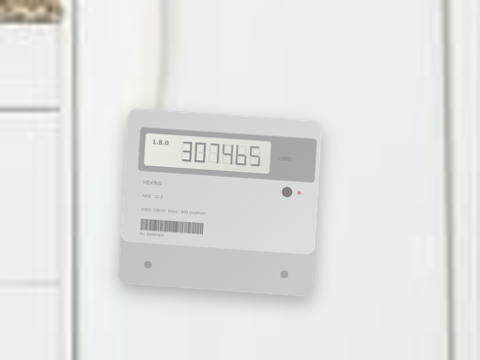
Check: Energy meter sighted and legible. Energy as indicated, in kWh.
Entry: 307465 kWh
